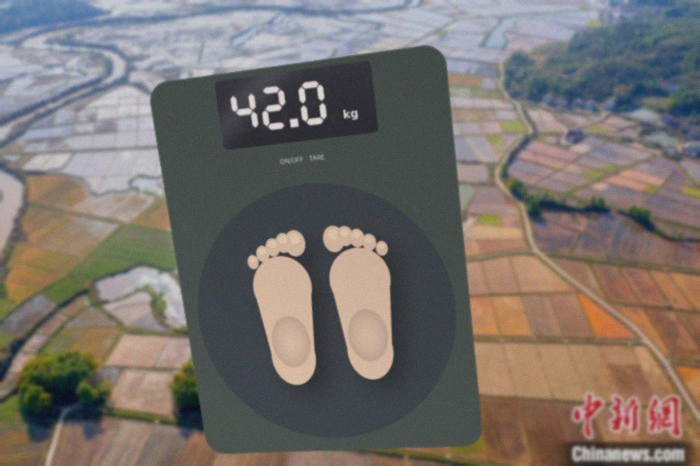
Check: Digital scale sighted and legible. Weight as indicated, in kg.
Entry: 42.0 kg
